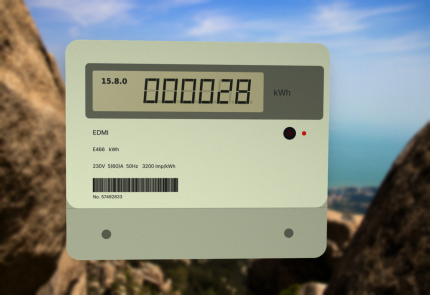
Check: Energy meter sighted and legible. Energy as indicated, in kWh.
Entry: 28 kWh
